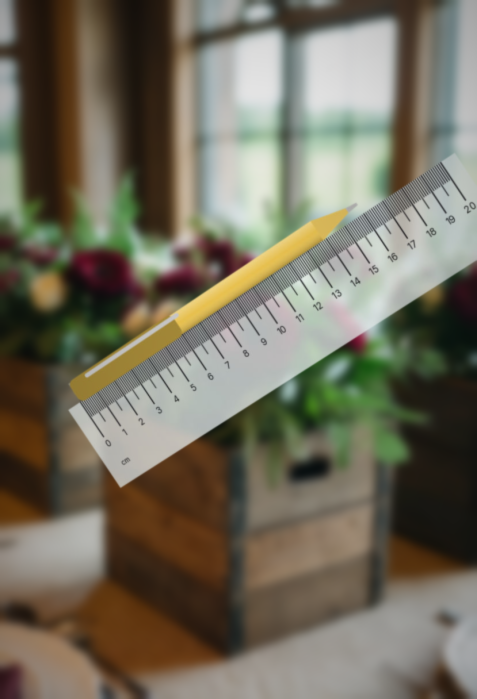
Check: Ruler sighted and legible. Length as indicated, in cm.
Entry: 16 cm
